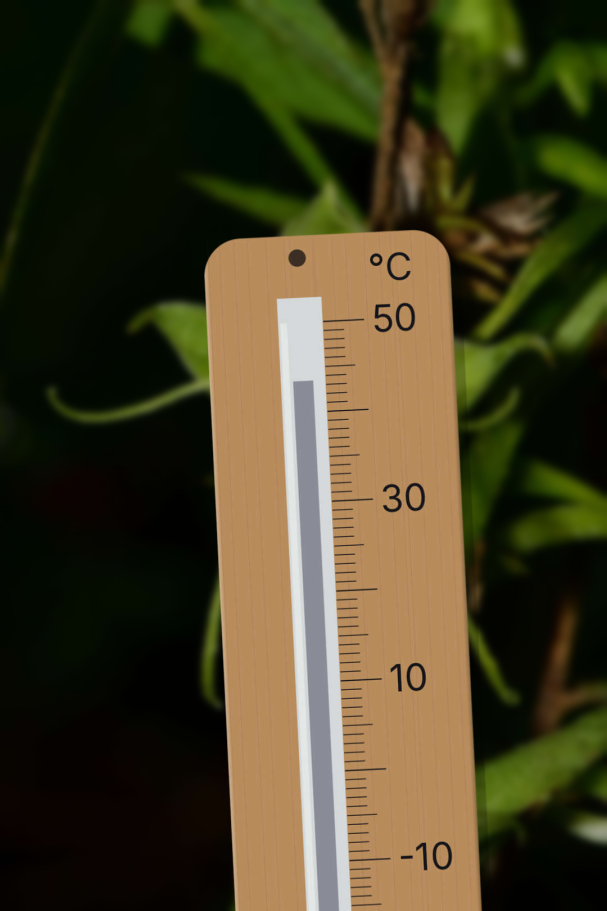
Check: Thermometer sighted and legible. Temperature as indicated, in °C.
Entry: 43.5 °C
